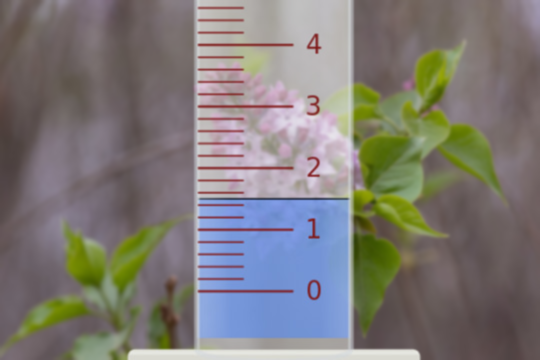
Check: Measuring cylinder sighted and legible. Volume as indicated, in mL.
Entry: 1.5 mL
